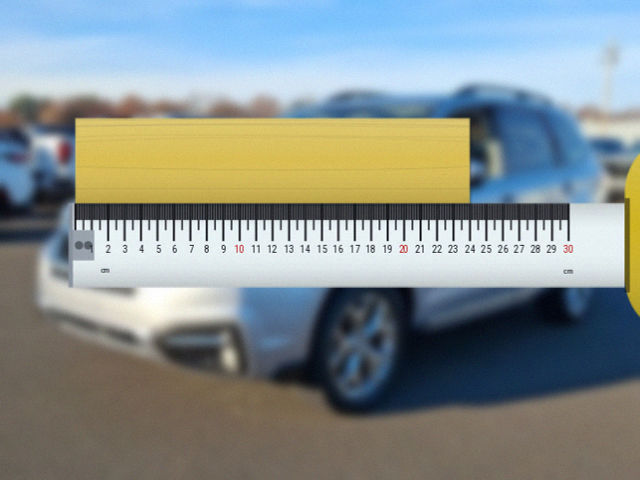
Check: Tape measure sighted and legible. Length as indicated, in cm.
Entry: 24 cm
